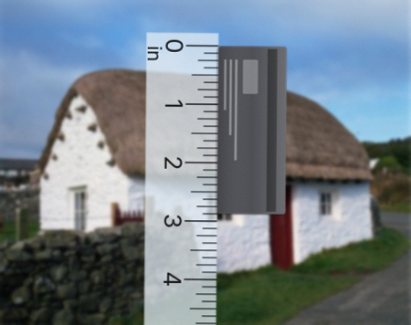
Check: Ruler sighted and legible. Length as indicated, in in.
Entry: 2.875 in
